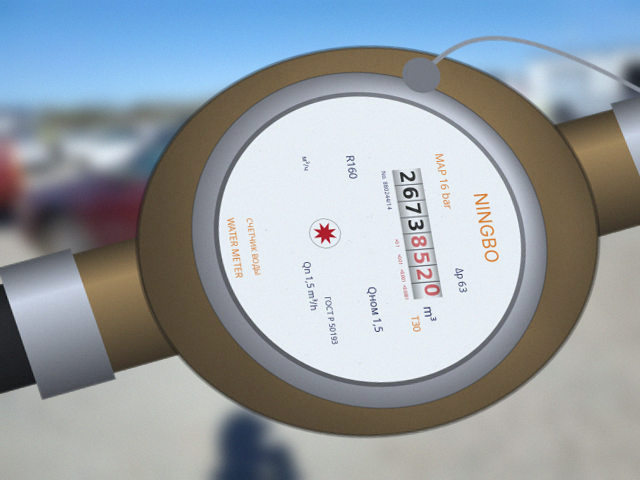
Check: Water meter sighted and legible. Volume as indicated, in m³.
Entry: 2673.8520 m³
